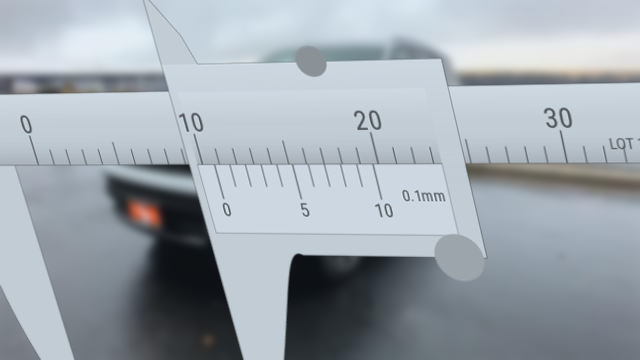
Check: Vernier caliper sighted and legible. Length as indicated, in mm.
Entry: 10.7 mm
